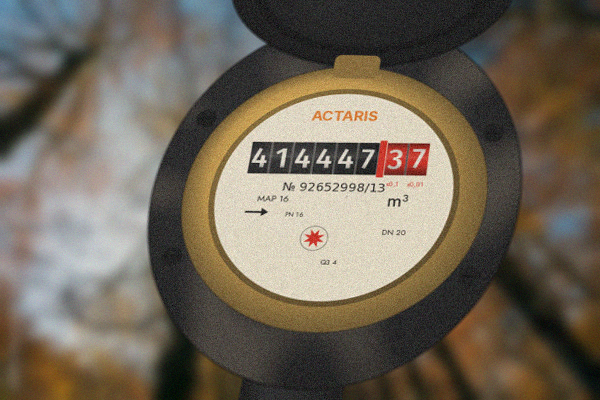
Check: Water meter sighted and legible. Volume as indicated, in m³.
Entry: 414447.37 m³
